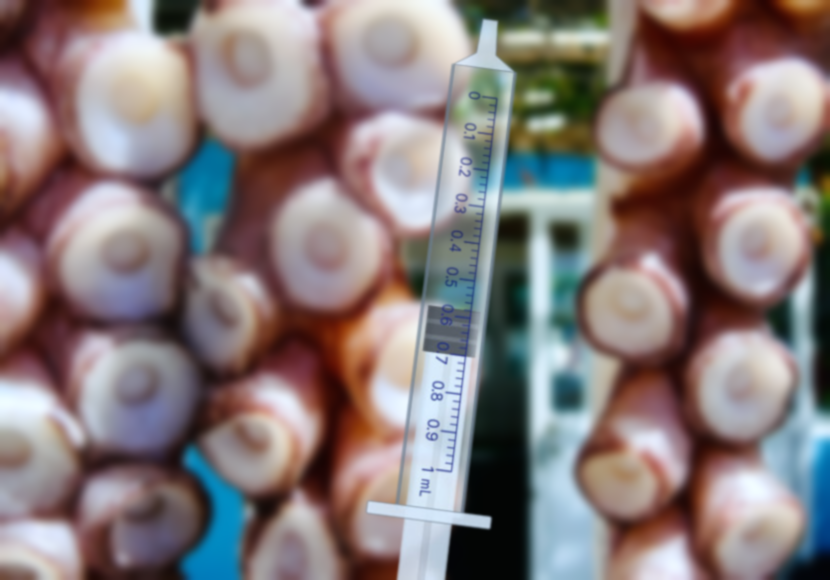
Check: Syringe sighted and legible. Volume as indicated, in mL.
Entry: 0.58 mL
